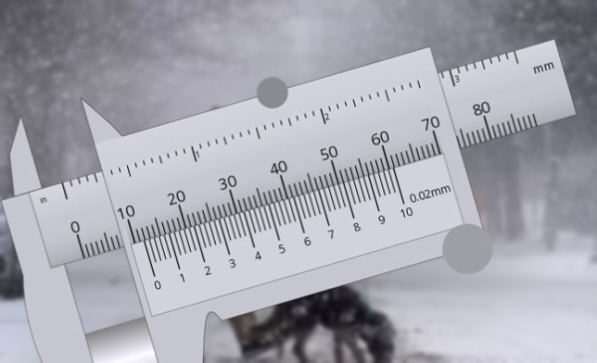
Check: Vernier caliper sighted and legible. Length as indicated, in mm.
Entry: 11.8 mm
